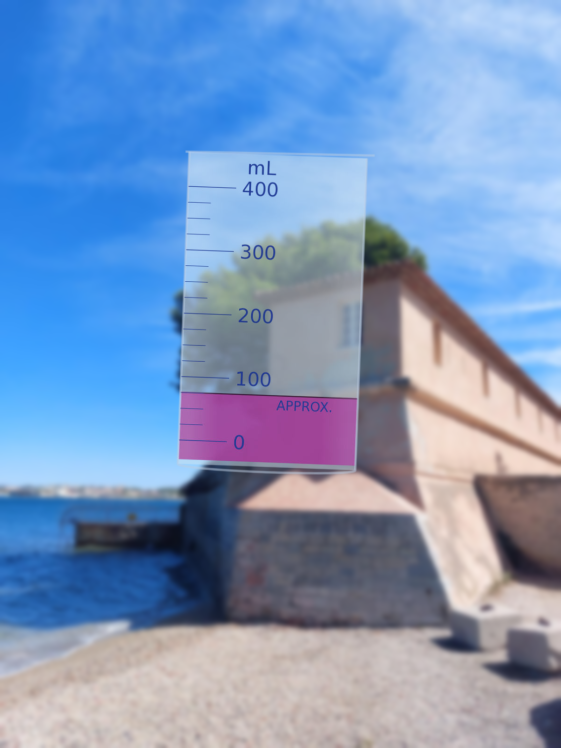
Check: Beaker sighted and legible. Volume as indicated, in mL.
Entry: 75 mL
